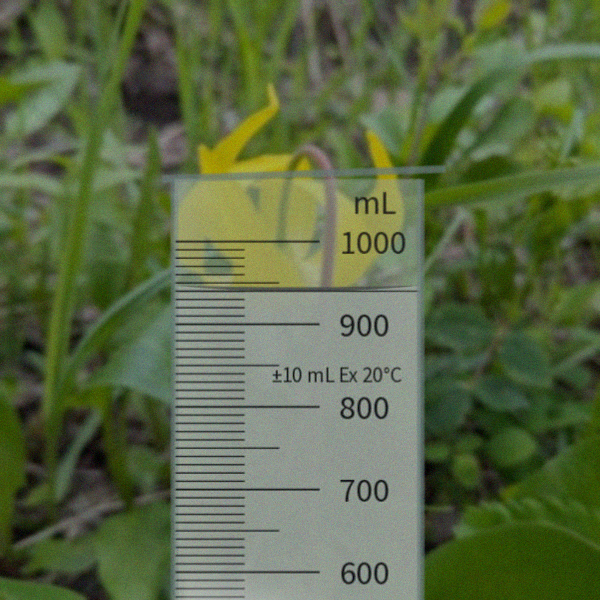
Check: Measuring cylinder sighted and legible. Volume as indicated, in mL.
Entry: 940 mL
